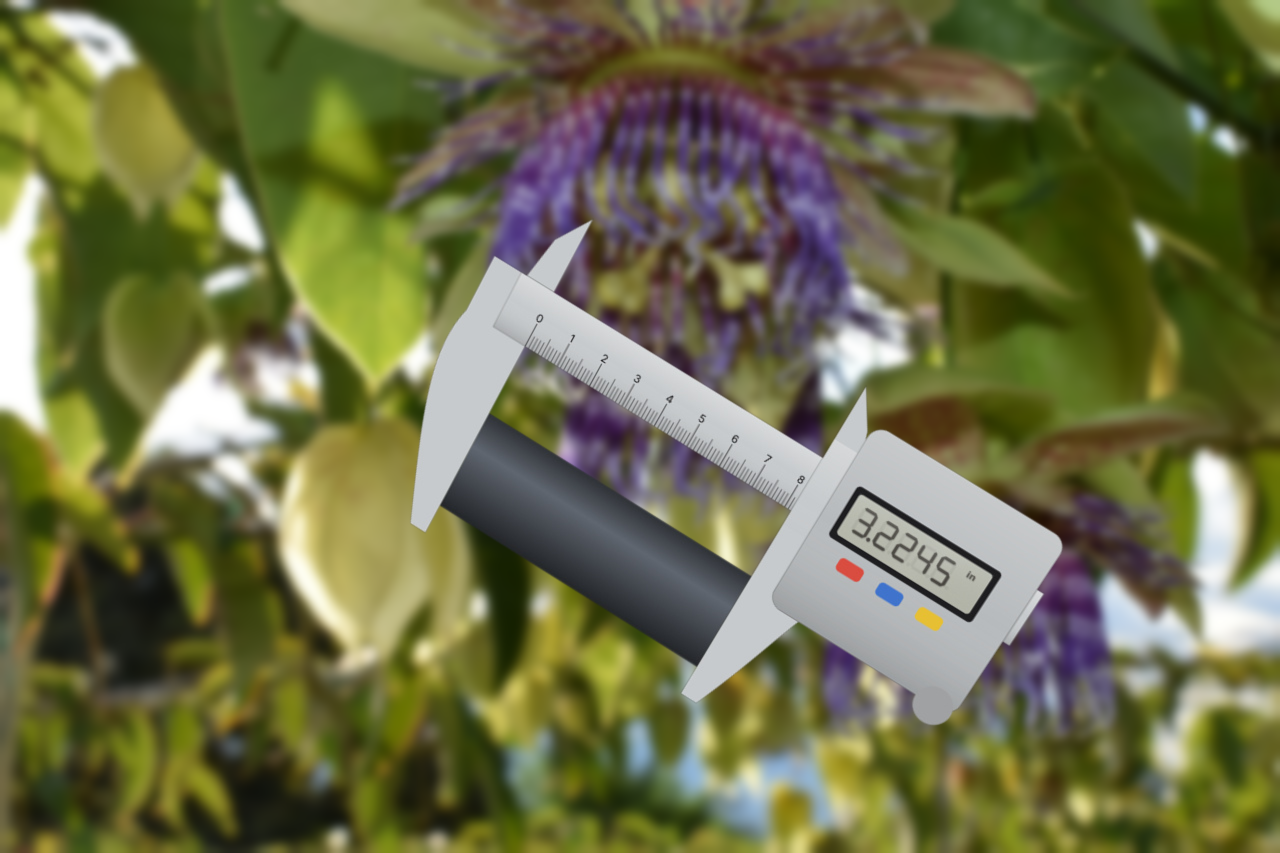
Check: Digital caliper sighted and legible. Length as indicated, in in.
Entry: 3.2245 in
